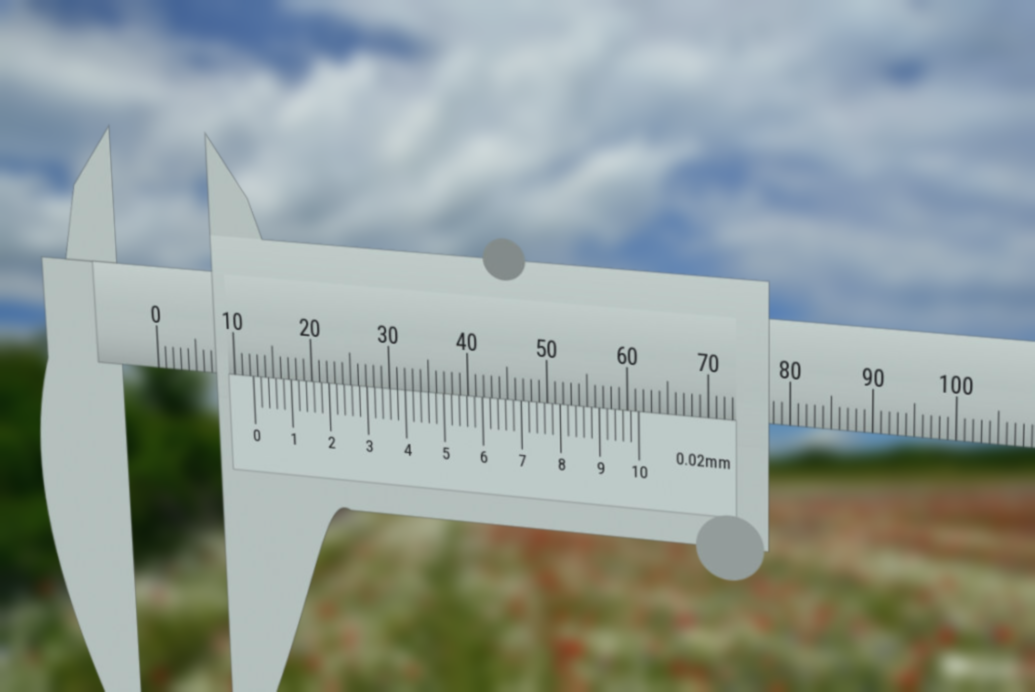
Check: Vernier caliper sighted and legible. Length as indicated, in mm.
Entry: 12.4 mm
